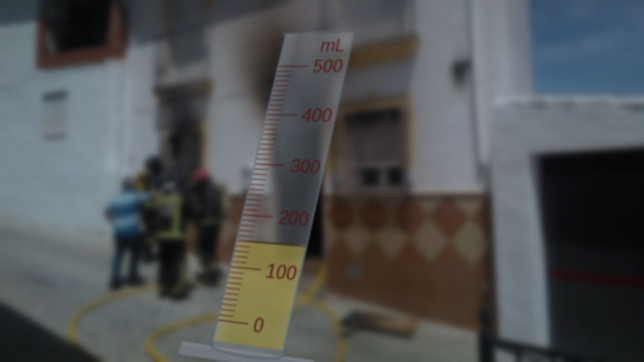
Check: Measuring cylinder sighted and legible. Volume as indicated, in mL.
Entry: 150 mL
